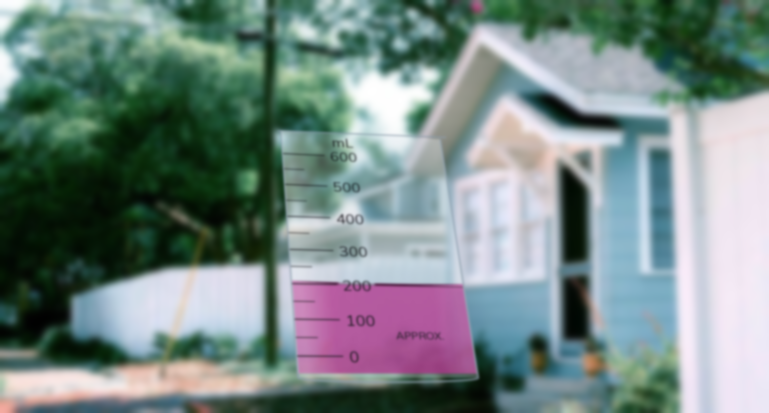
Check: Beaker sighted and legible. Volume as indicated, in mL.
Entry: 200 mL
